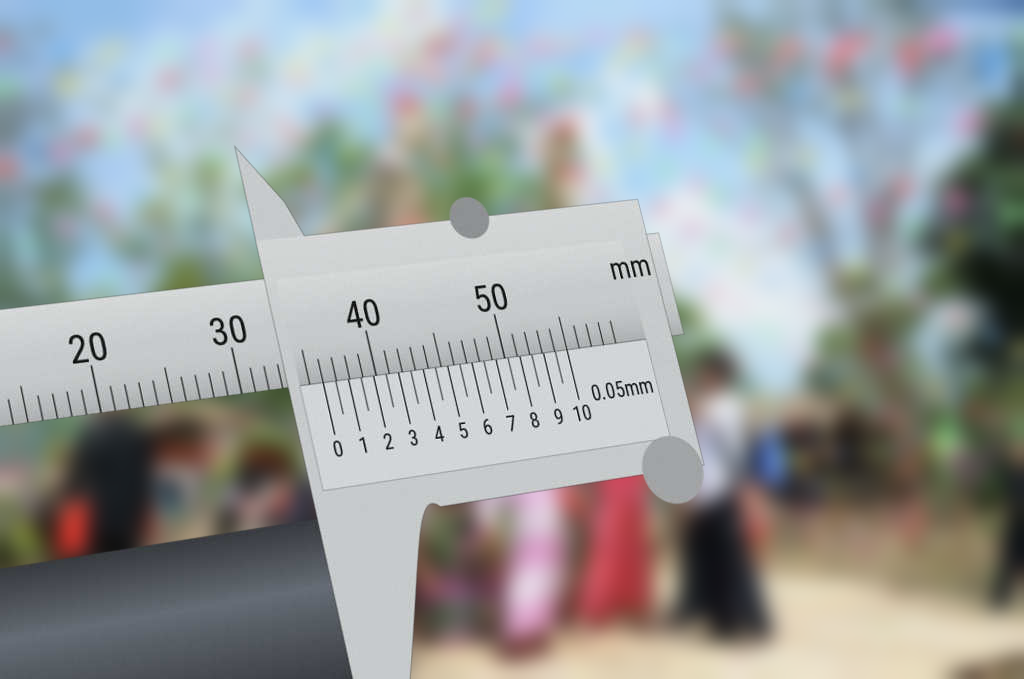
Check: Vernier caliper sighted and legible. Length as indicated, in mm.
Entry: 36.0 mm
